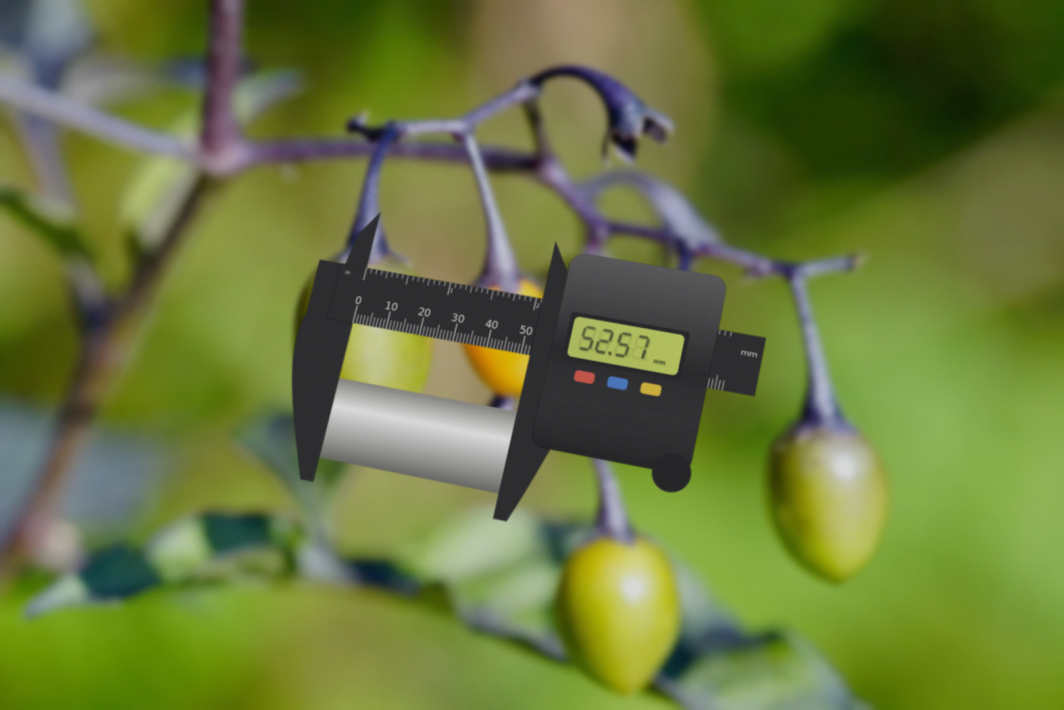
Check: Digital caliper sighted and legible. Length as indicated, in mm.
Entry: 52.57 mm
